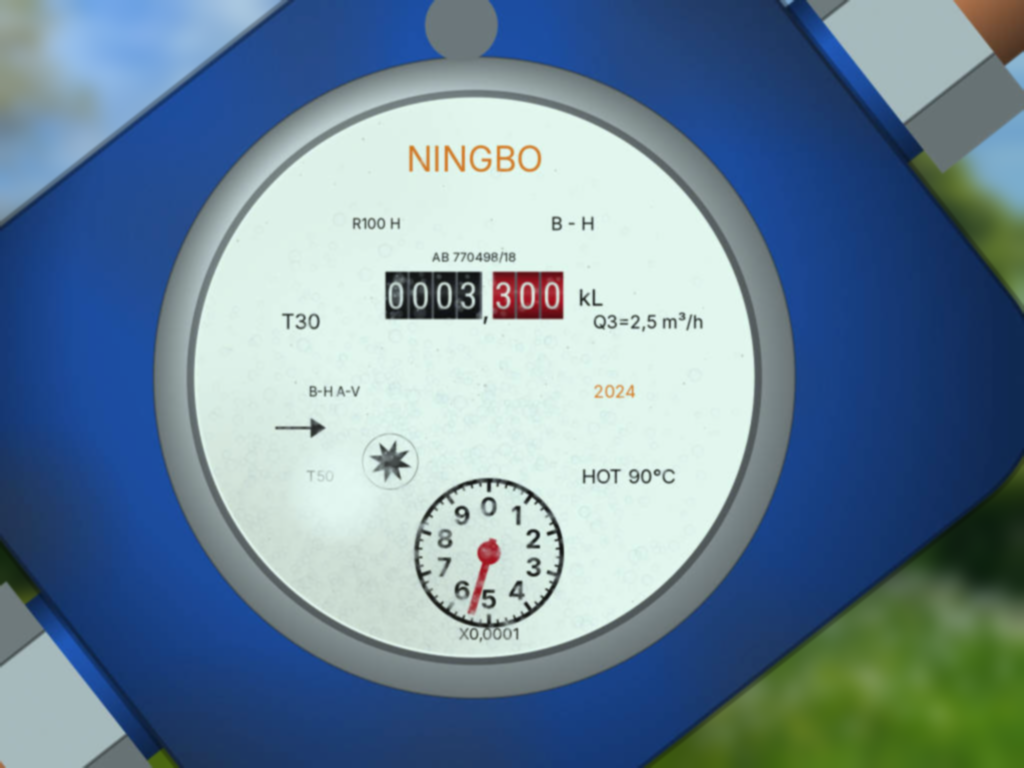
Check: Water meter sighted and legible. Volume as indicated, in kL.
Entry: 3.3005 kL
